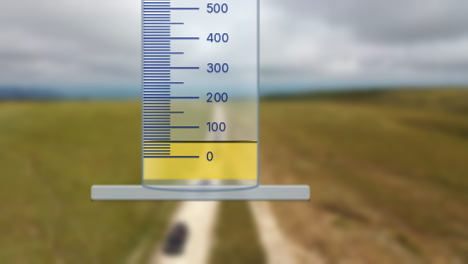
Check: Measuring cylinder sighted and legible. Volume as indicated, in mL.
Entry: 50 mL
